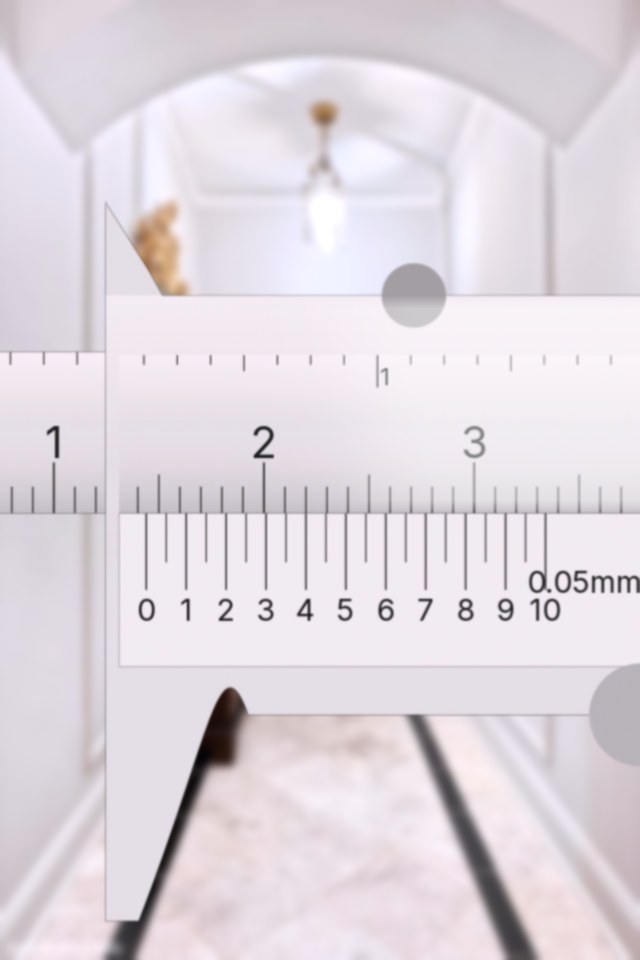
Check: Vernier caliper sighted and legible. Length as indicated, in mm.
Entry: 14.4 mm
